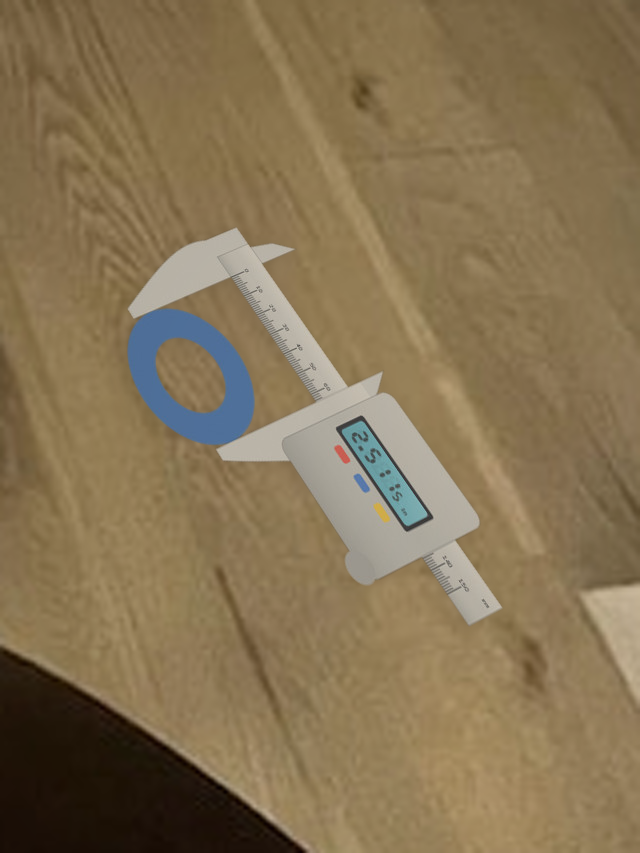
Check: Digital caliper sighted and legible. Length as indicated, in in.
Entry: 2.5115 in
